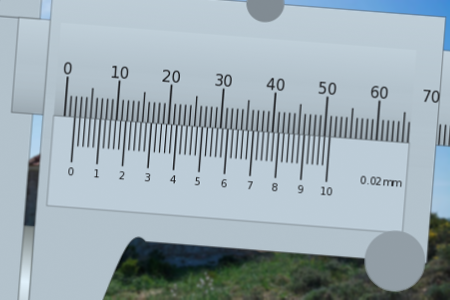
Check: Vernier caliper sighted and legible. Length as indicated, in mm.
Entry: 2.0 mm
